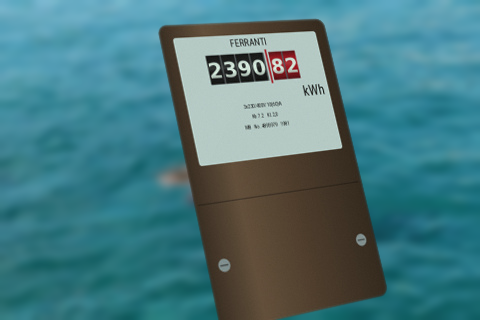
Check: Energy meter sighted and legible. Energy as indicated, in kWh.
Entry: 2390.82 kWh
